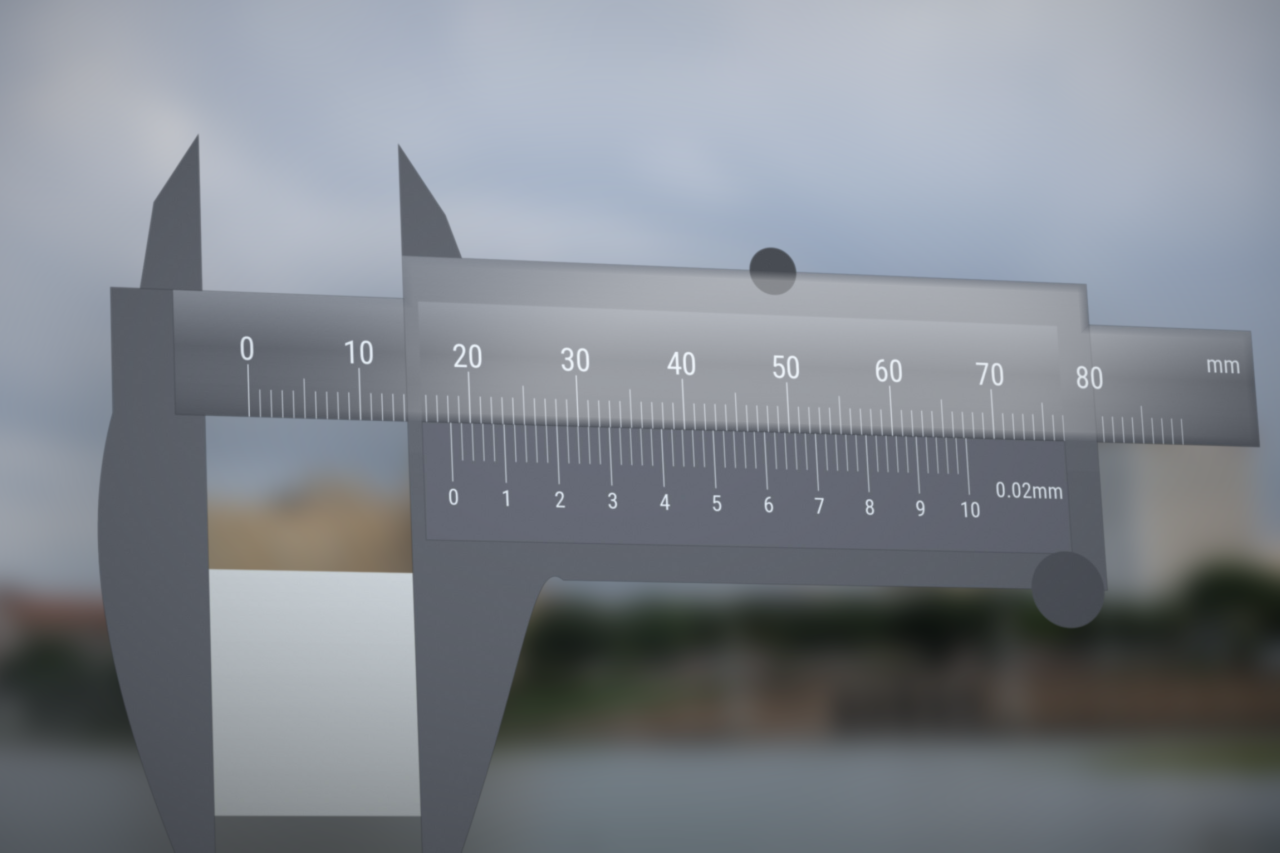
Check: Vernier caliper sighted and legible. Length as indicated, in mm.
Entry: 18.2 mm
